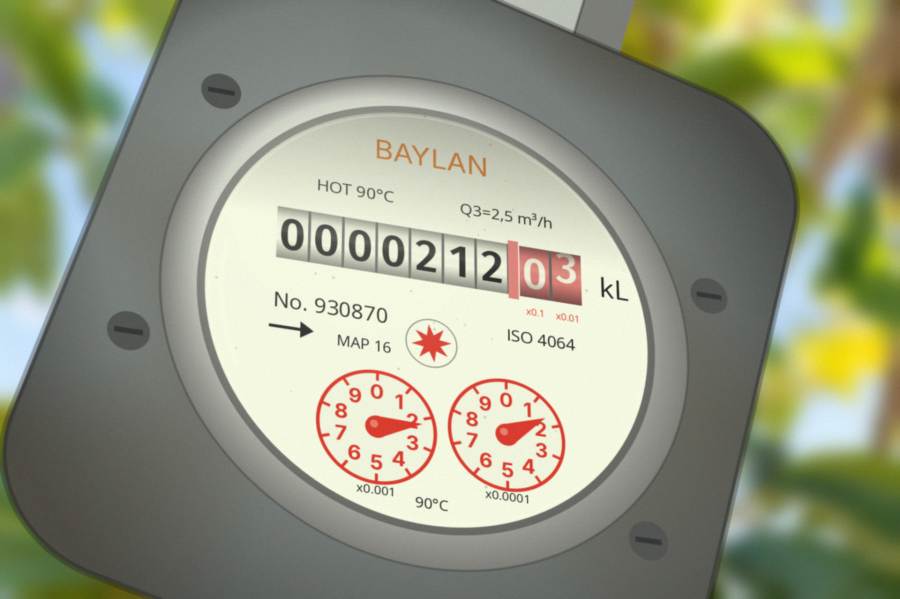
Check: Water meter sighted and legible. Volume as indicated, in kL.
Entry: 212.0321 kL
